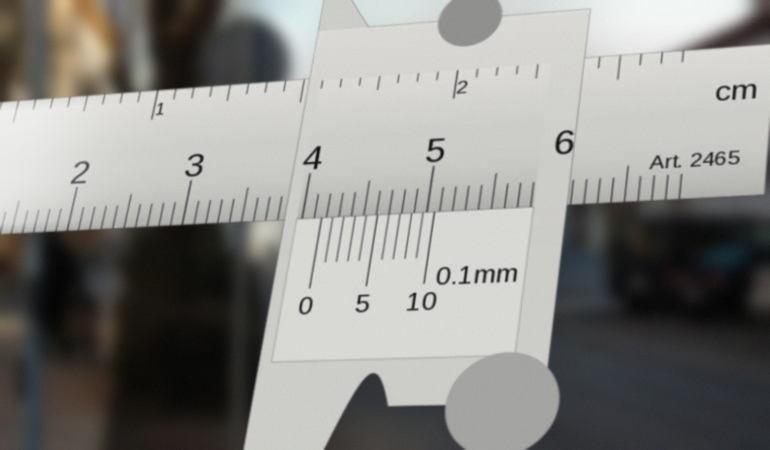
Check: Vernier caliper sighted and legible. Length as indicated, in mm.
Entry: 41.6 mm
